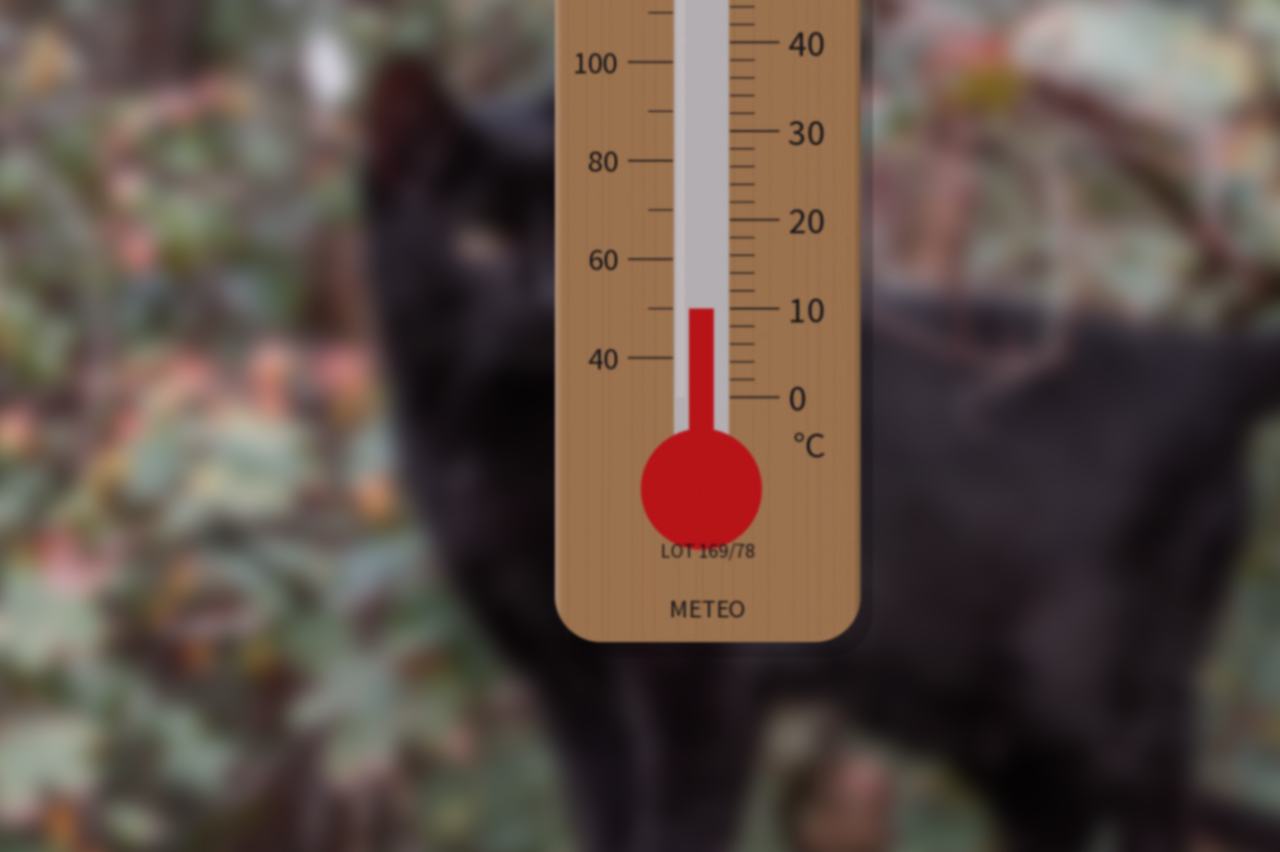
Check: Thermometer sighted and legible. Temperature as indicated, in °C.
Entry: 10 °C
